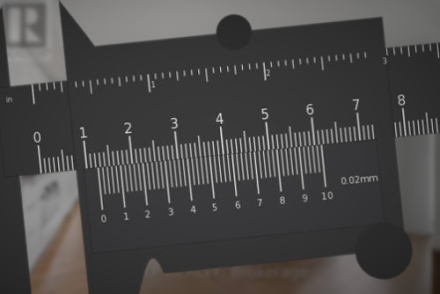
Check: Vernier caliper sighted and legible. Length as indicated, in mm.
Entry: 12.5 mm
